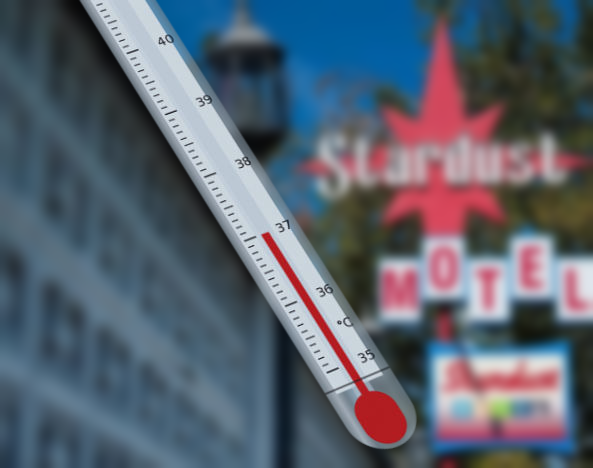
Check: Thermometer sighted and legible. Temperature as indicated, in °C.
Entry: 37 °C
